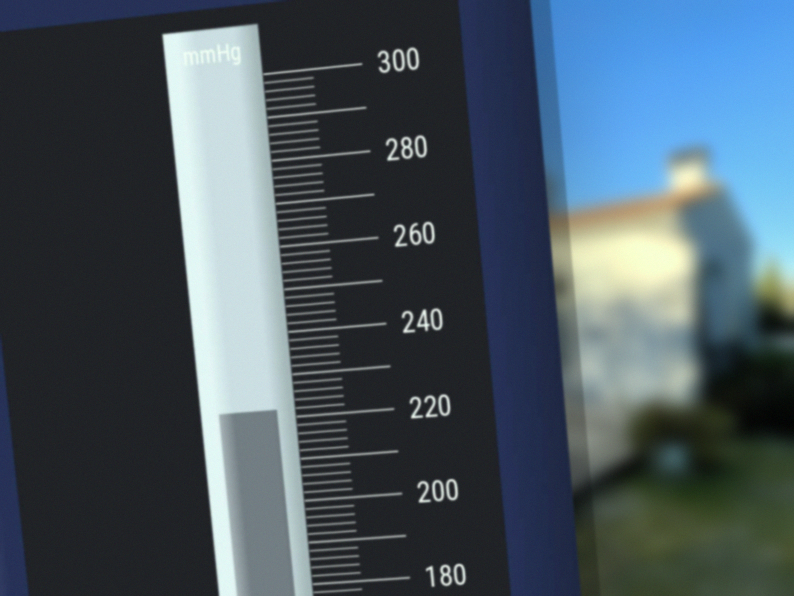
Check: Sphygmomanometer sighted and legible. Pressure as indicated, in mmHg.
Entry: 222 mmHg
